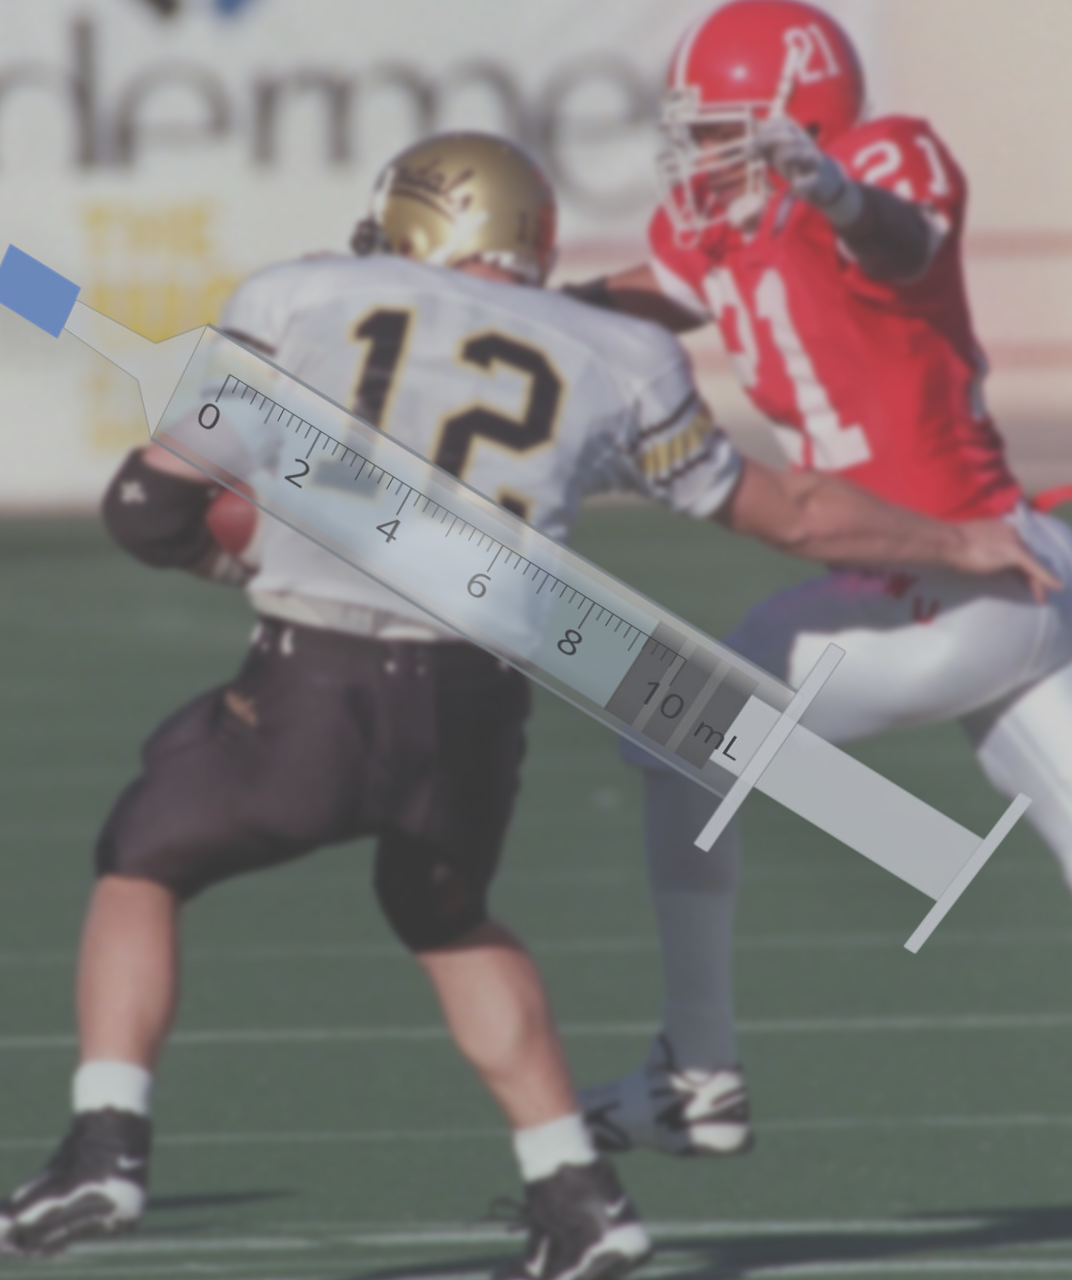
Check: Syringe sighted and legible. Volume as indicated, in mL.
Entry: 9.2 mL
